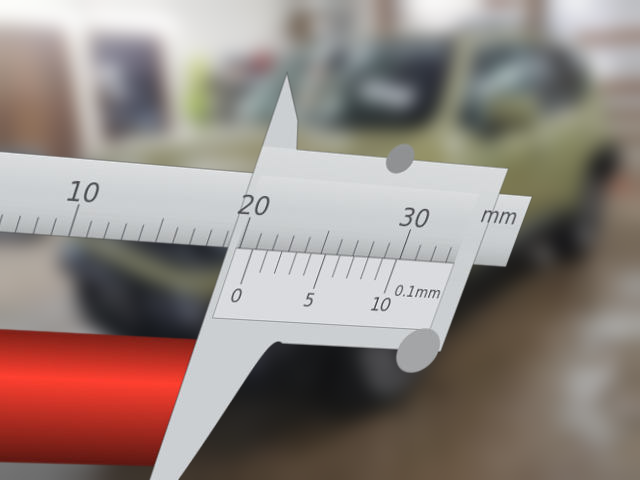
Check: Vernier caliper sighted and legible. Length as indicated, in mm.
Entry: 20.8 mm
